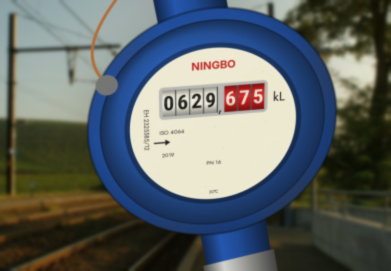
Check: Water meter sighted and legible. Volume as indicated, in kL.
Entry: 629.675 kL
